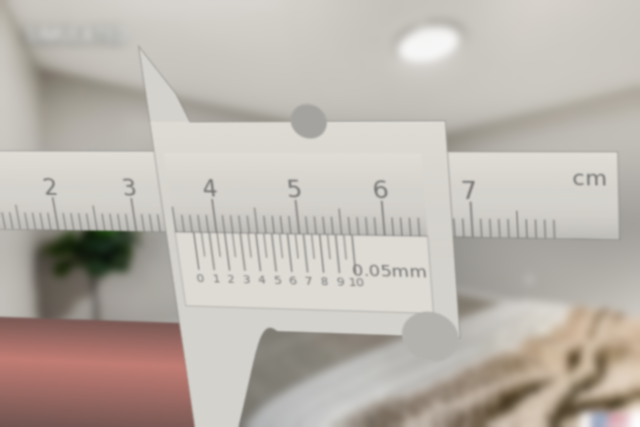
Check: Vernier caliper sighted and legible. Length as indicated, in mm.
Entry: 37.2 mm
